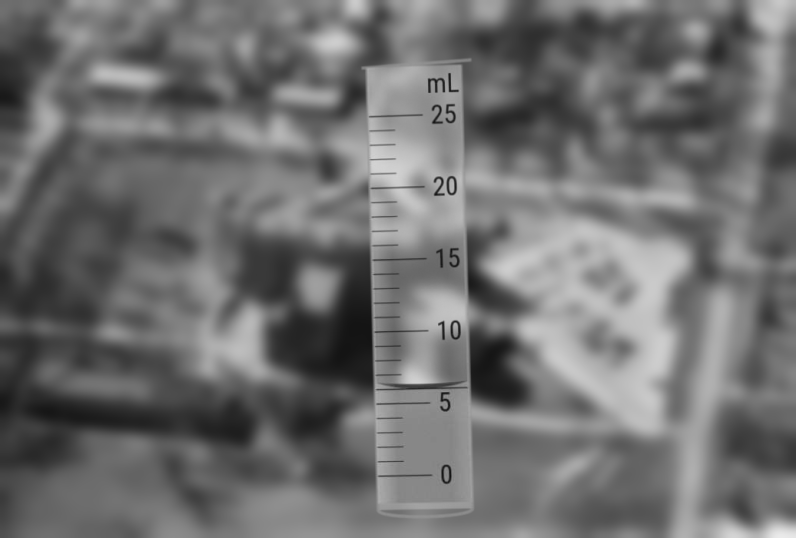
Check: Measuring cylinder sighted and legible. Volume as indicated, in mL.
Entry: 6 mL
